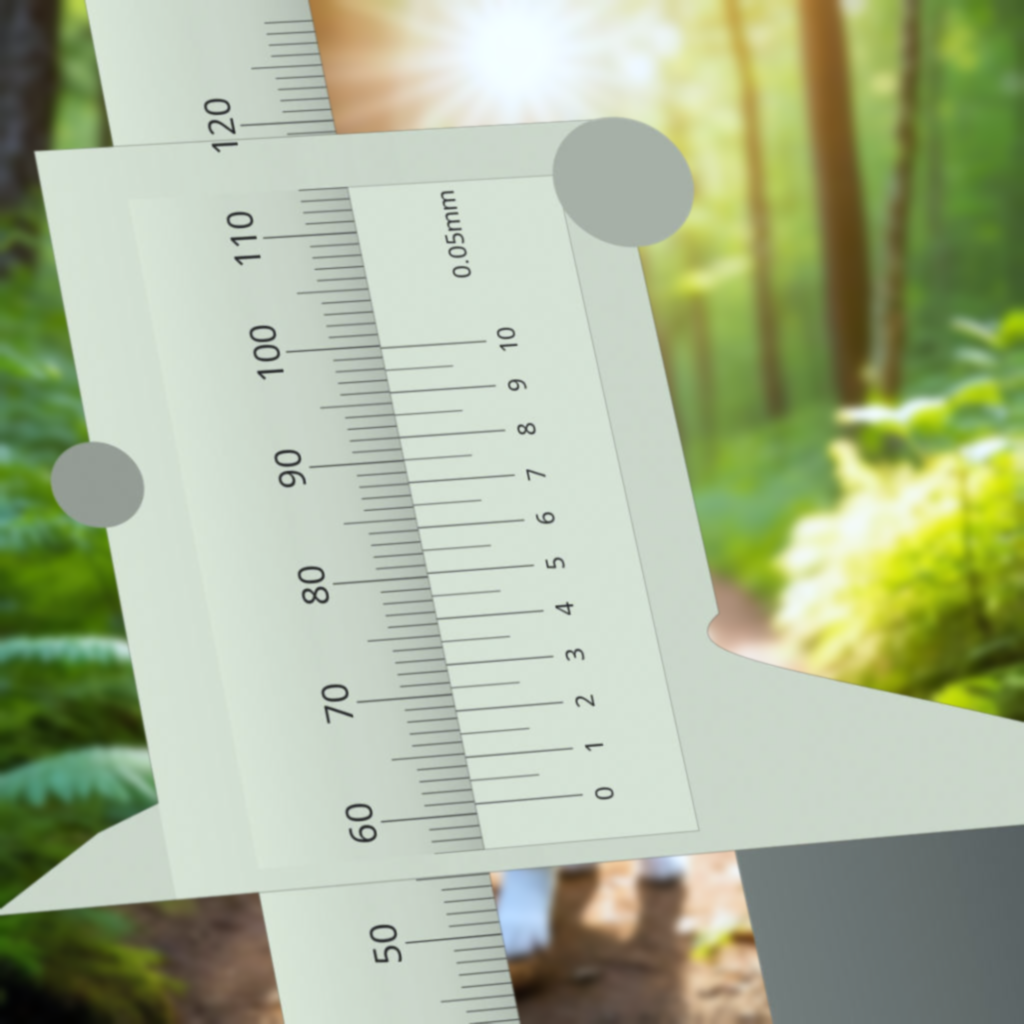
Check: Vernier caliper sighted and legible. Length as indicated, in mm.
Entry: 60.8 mm
